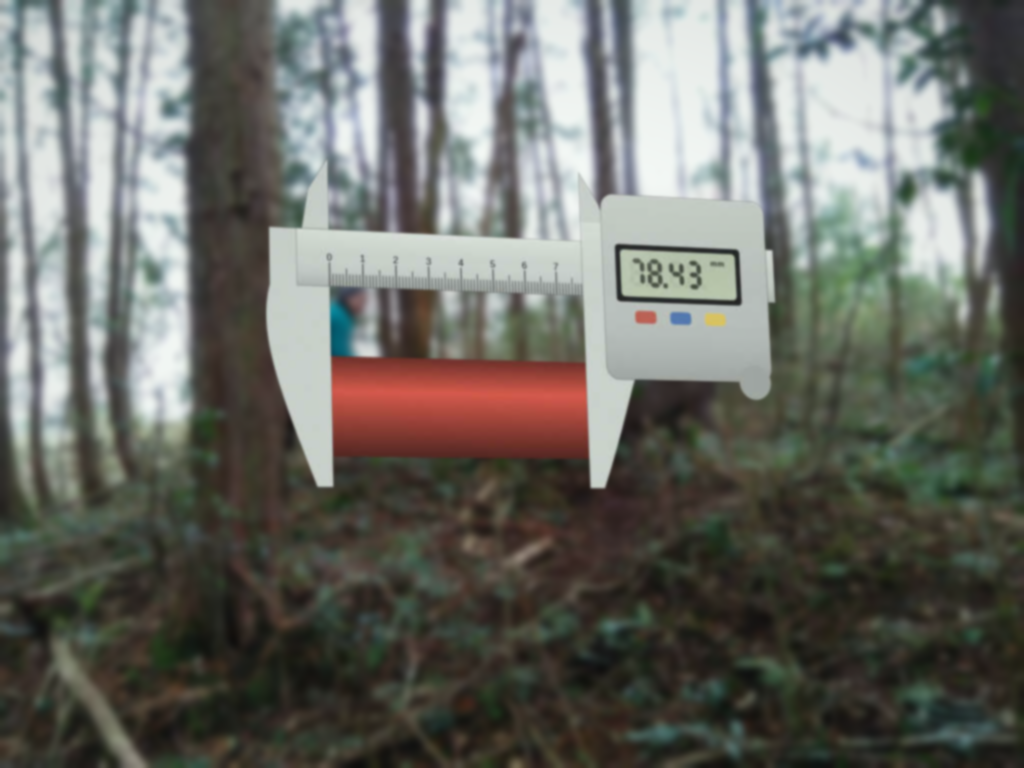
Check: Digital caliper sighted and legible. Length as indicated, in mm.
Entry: 78.43 mm
